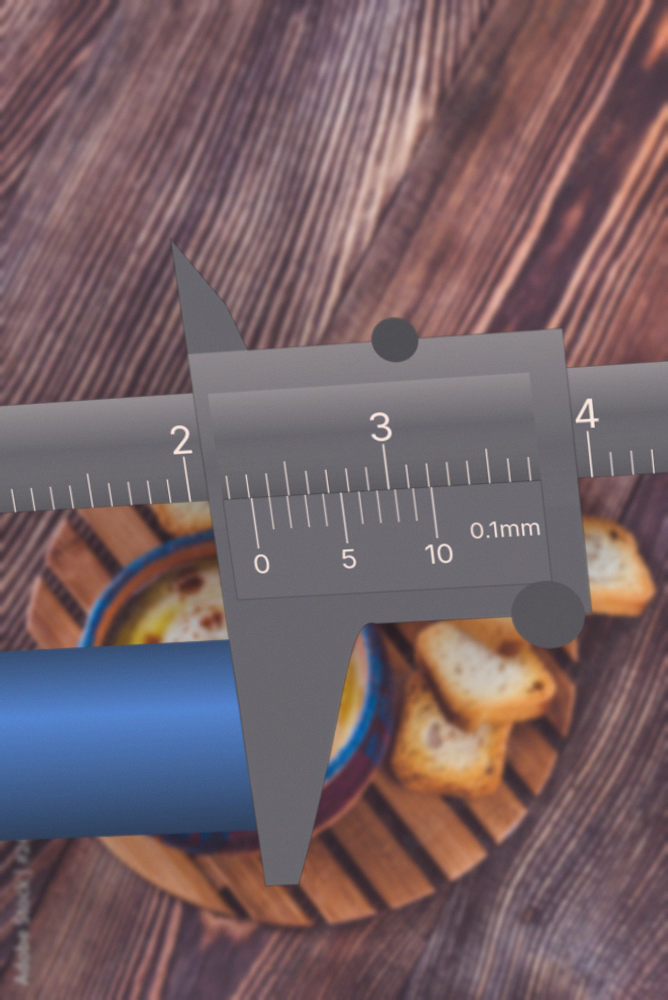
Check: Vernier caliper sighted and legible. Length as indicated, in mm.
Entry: 23.1 mm
